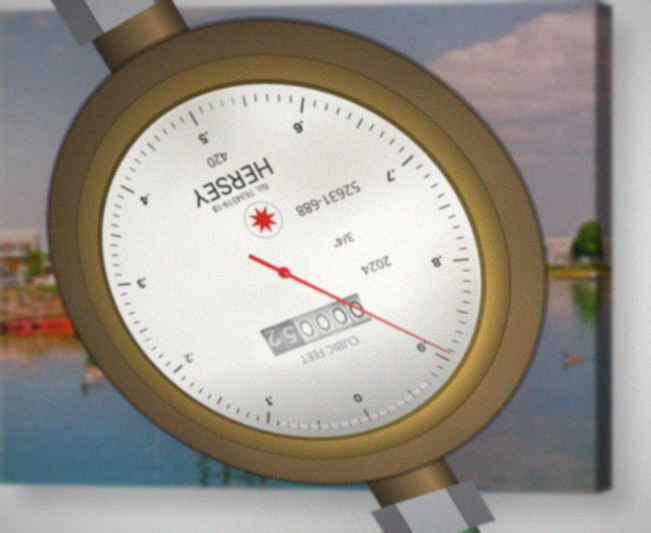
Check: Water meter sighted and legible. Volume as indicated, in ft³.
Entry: 51.89 ft³
